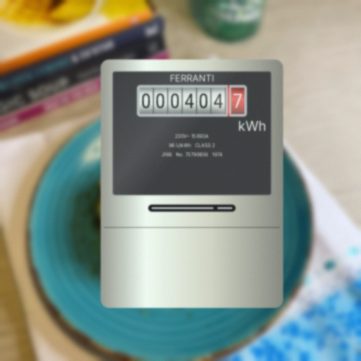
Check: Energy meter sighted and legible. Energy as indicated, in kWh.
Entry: 404.7 kWh
